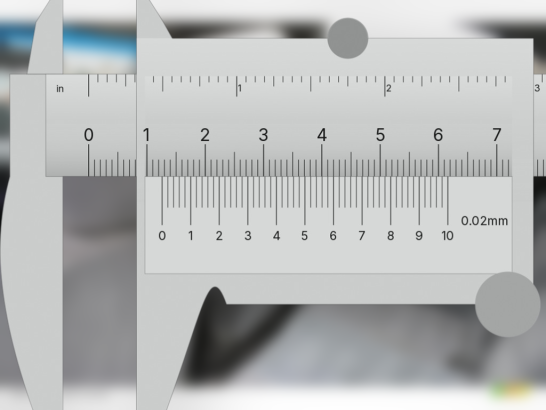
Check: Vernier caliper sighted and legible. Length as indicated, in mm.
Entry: 12.6 mm
